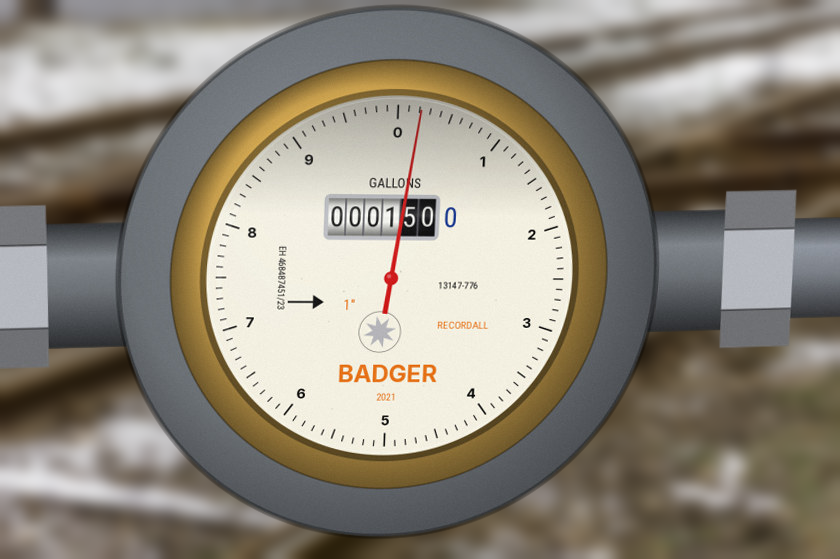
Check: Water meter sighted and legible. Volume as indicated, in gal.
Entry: 1500.2 gal
